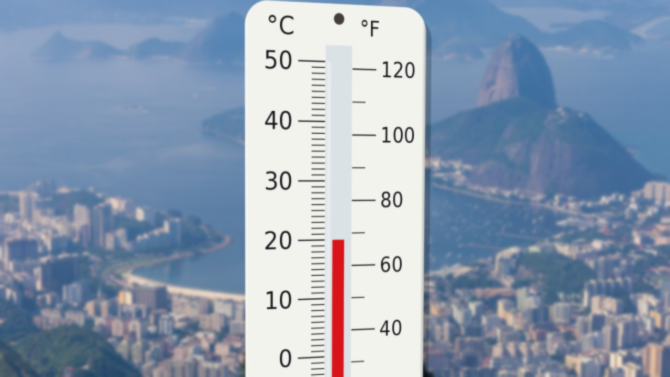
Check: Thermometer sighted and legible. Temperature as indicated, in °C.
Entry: 20 °C
